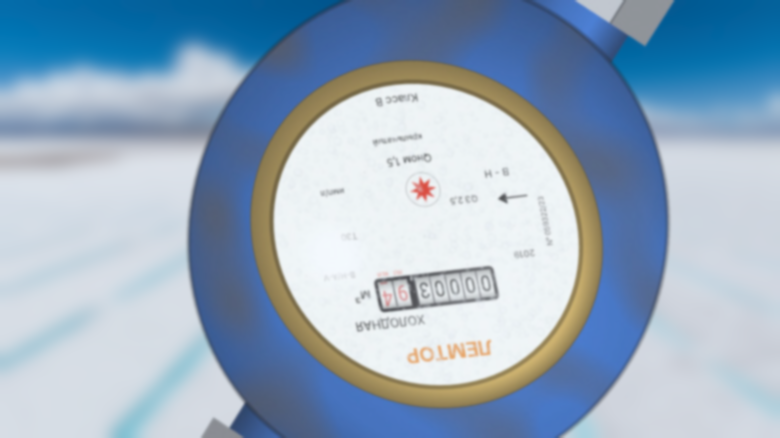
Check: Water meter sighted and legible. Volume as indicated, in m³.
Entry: 3.94 m³
